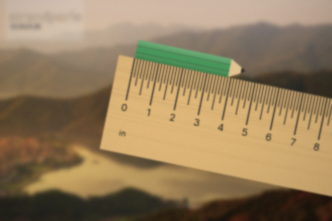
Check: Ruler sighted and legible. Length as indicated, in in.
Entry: 4.5 in
